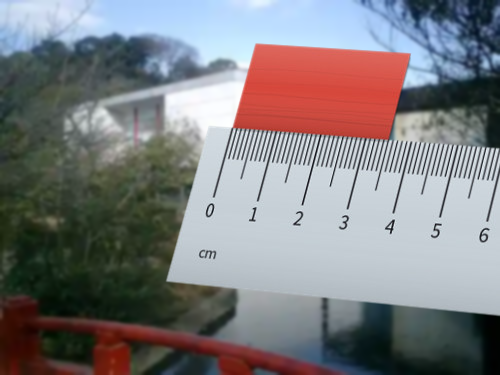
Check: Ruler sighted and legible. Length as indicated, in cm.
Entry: 3.5 cm
